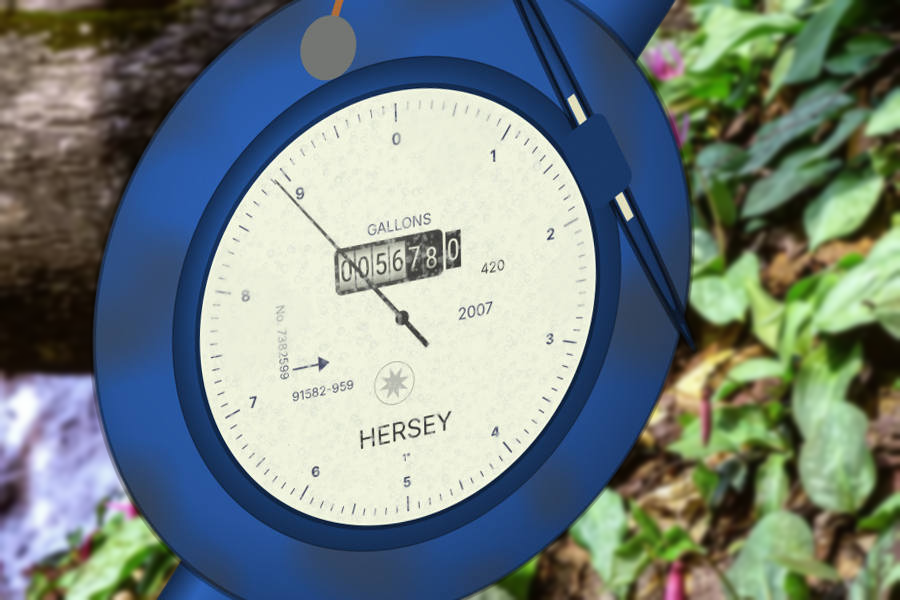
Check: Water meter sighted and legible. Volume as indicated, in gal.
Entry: 56778.9 gal
